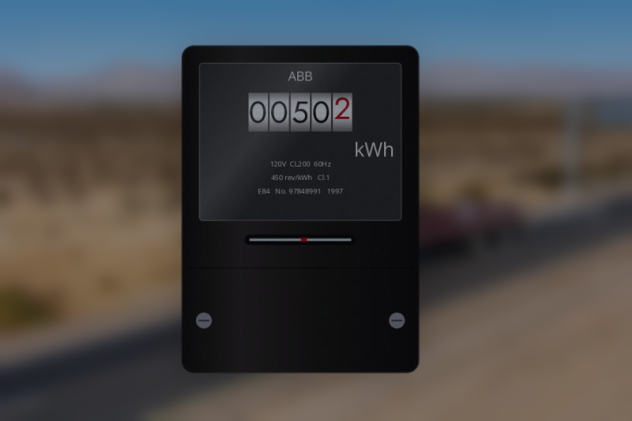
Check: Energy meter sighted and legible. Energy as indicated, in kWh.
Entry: 50.2 kWh
